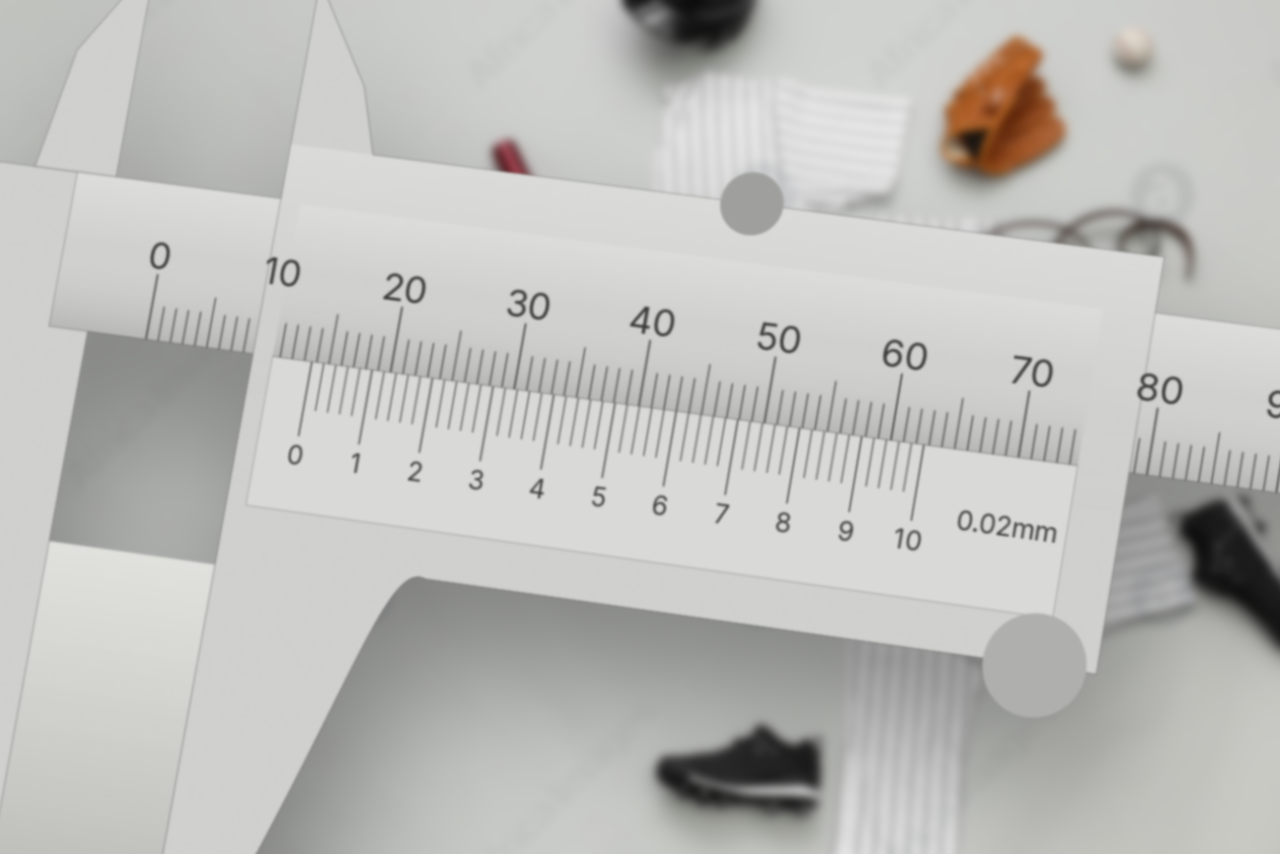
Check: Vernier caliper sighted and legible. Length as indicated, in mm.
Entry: 13.6 mm
